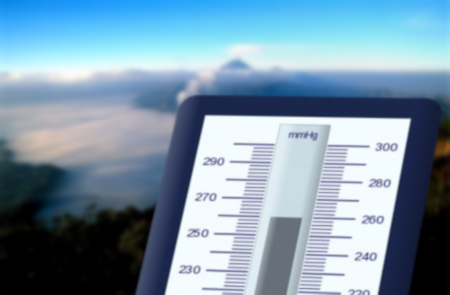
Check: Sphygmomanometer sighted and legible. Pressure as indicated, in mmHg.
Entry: 260 mmHg
